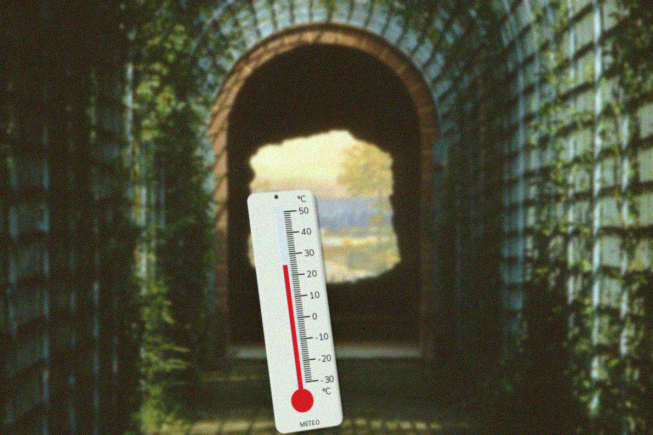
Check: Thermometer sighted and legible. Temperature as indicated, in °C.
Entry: 25 °C
